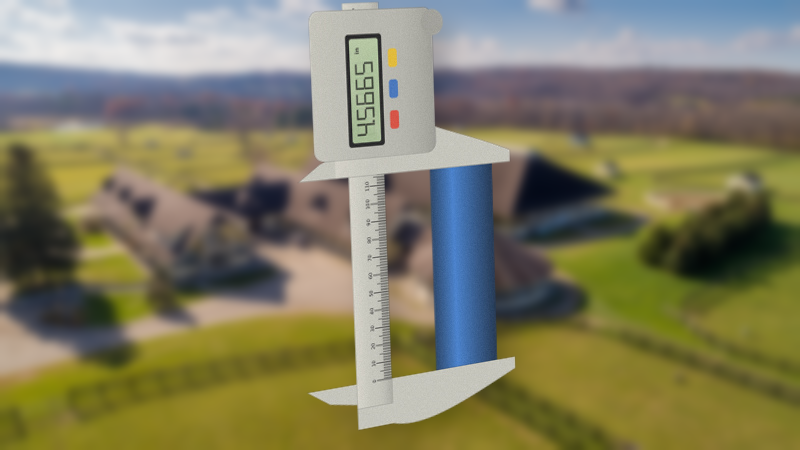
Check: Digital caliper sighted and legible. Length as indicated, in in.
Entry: 4.5665 in
